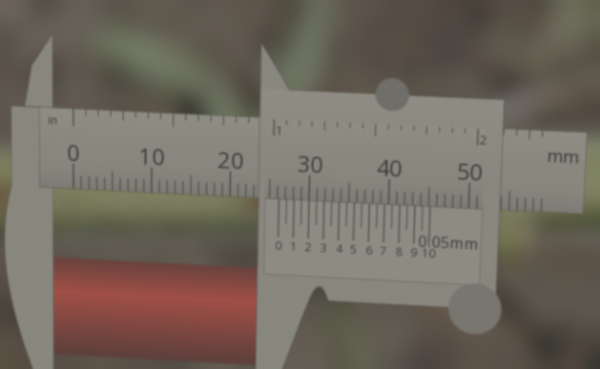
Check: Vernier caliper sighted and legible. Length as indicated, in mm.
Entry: 26.2 mm
